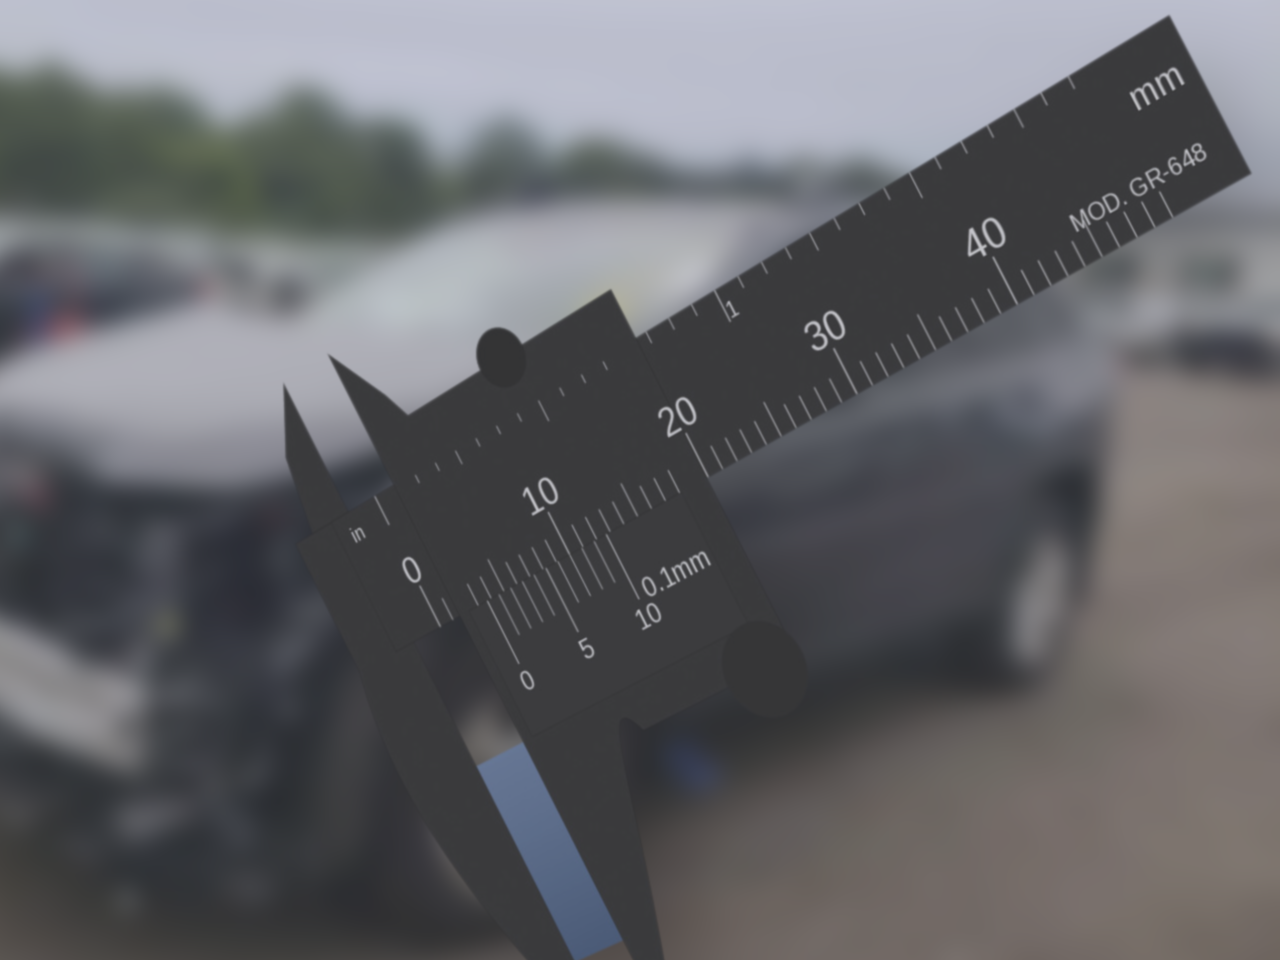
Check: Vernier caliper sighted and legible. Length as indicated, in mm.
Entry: 3.7 mm
